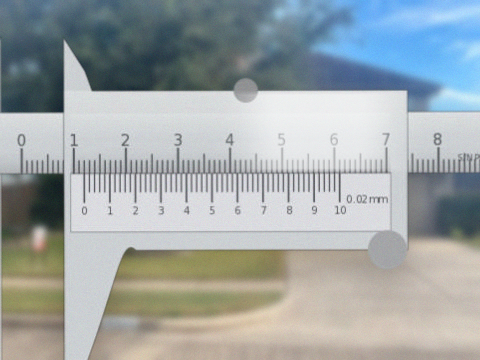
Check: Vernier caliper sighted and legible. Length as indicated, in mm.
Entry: 12.0 mm
